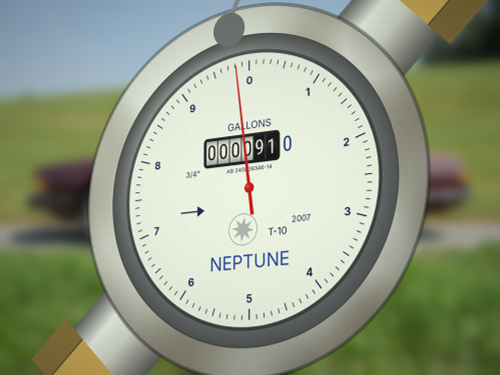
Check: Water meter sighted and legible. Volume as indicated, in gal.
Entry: 909.8 gal
